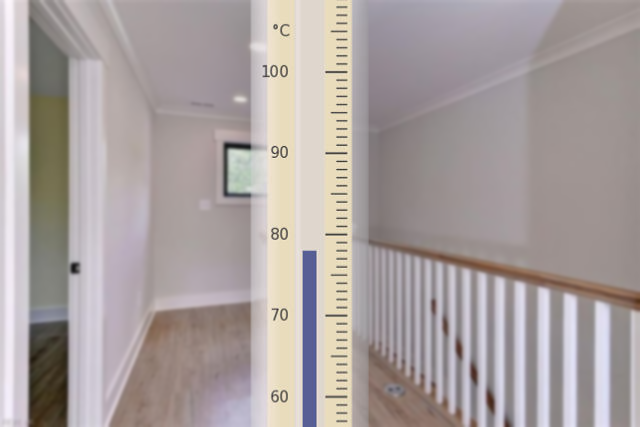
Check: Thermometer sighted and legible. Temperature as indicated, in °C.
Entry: 78 °C
